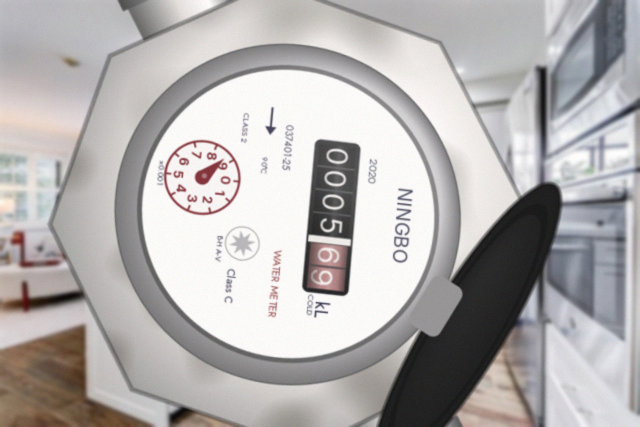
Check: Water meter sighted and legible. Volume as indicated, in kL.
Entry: 5.688 kL
